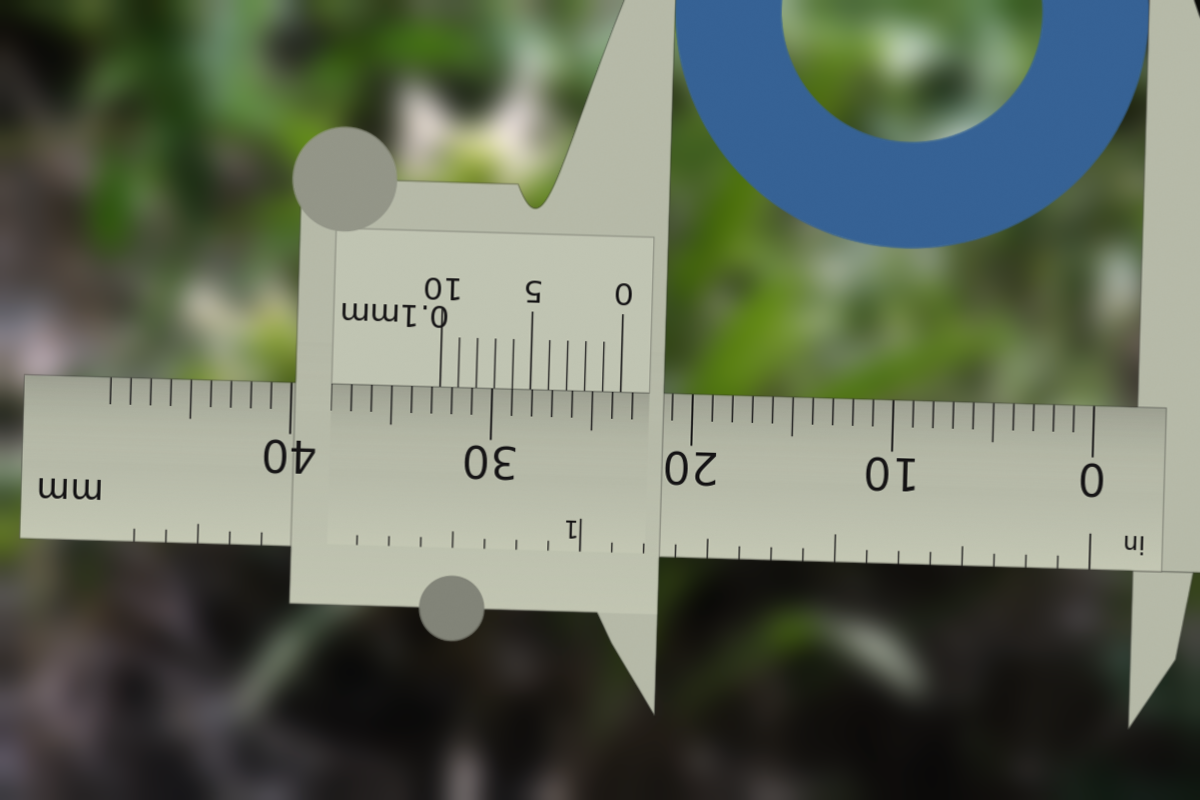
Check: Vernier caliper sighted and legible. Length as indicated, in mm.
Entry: 23.6 mm
